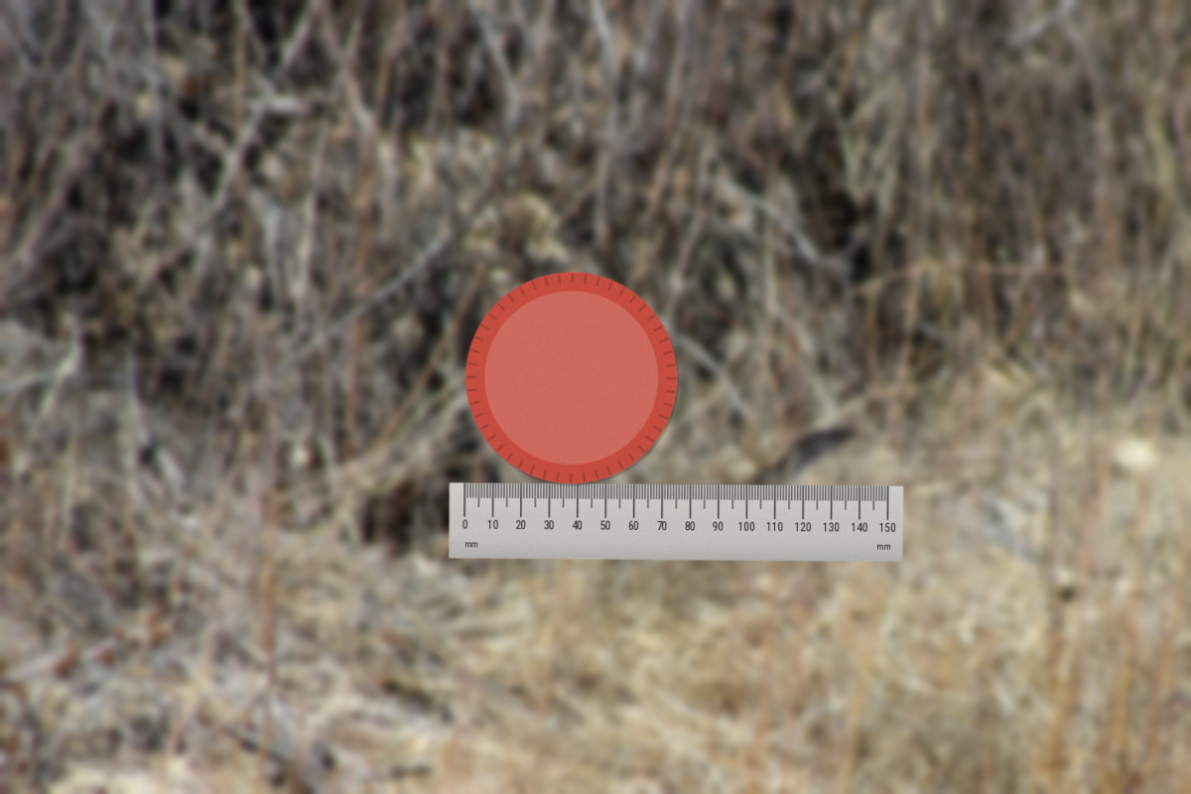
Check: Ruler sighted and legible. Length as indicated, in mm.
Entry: 75 mm
